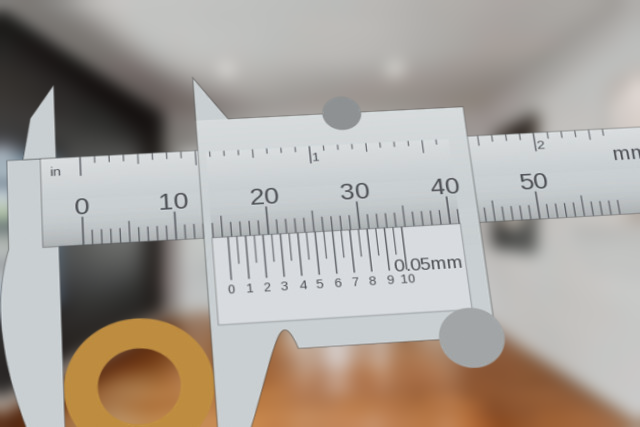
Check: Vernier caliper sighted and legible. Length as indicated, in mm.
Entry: 15.6 mm
